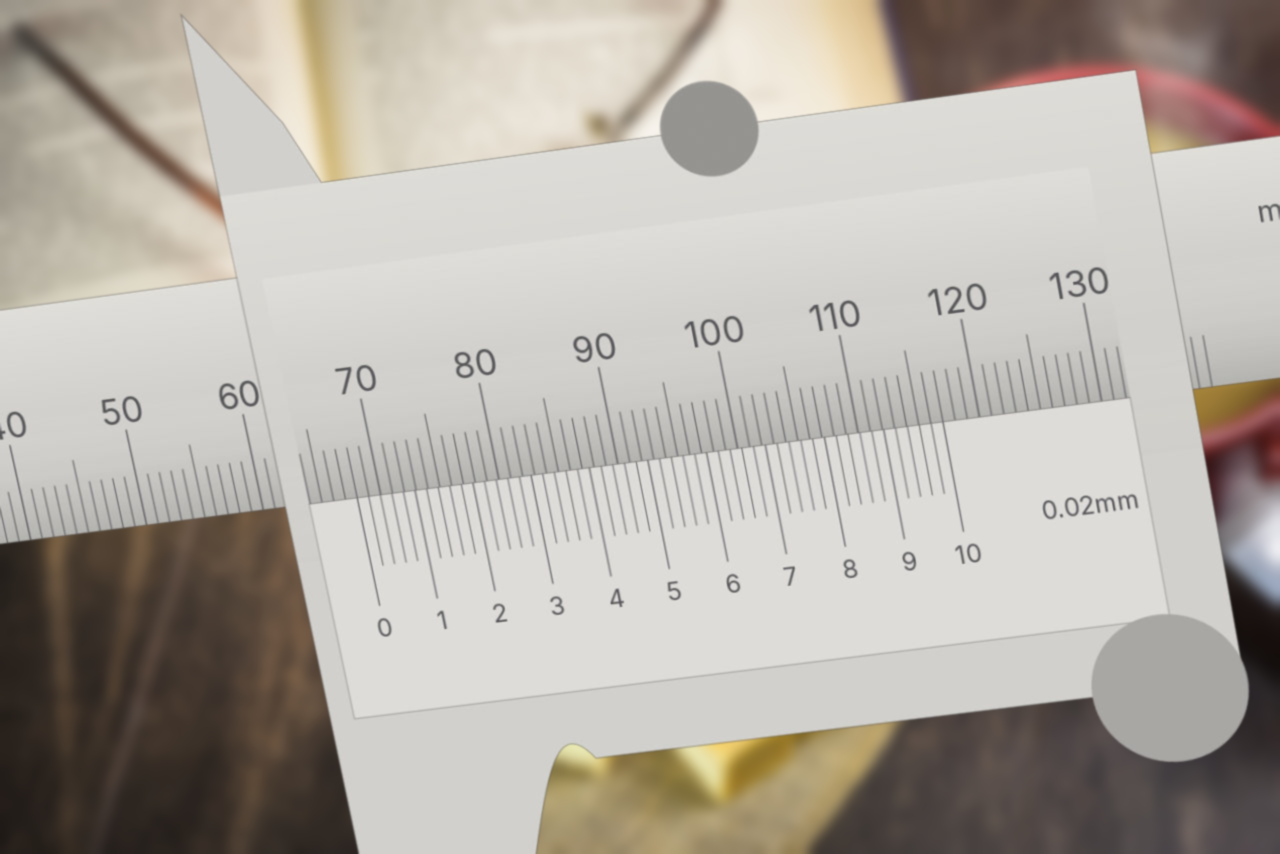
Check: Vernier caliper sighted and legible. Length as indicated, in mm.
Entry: 68.0 mm
